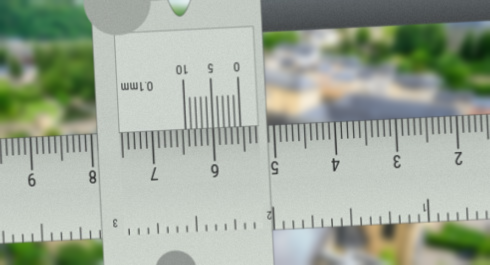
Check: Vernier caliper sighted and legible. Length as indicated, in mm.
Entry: 55.5 mm
